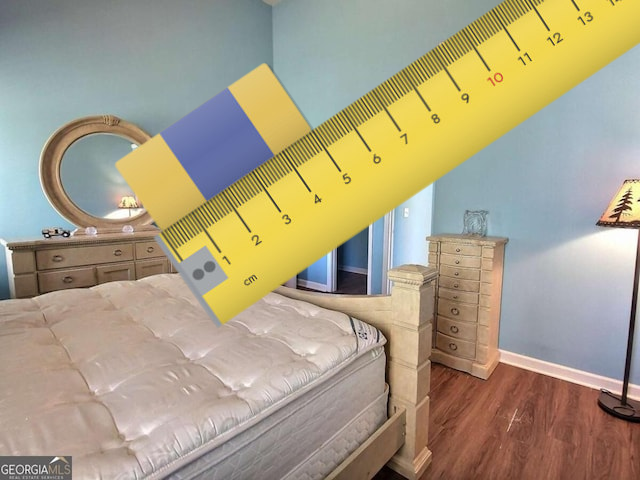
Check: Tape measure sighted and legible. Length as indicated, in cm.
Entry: 5 cm
